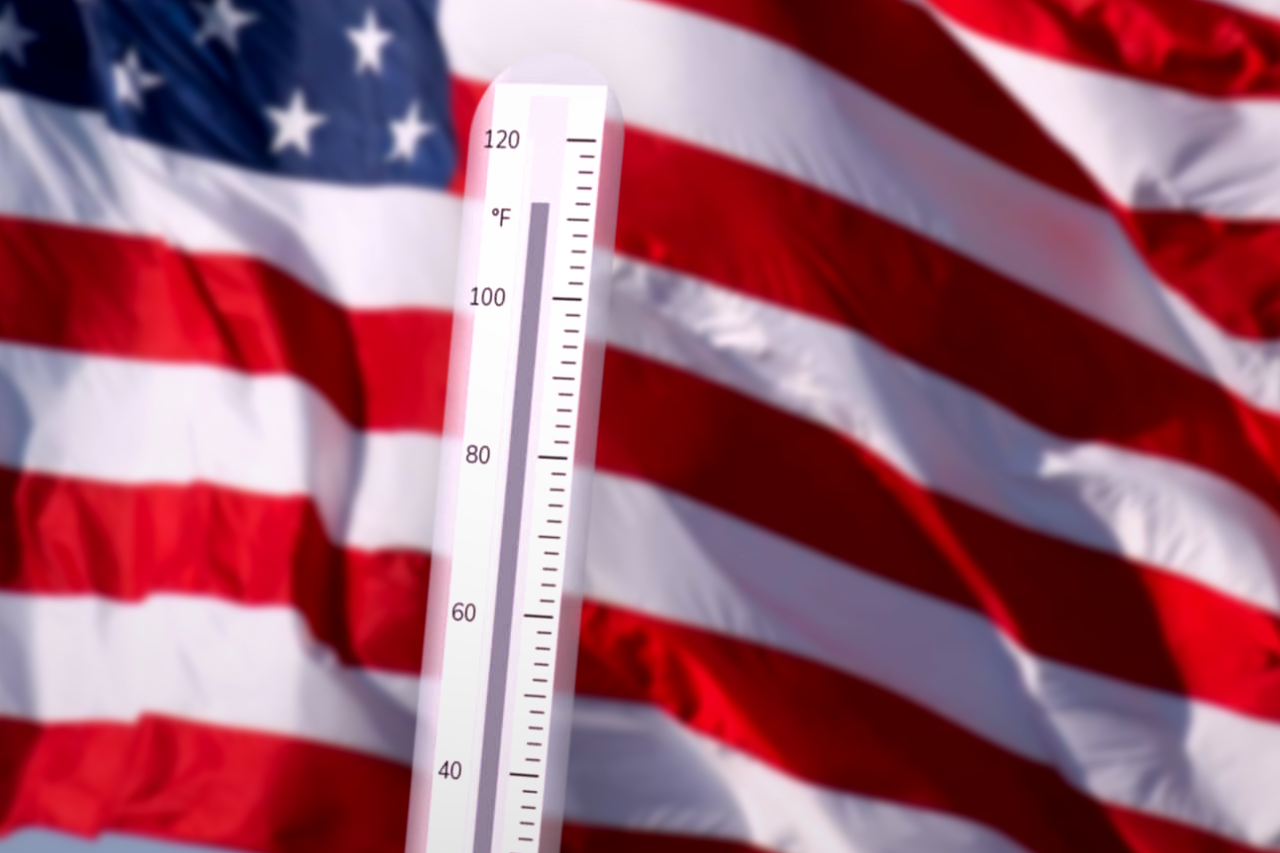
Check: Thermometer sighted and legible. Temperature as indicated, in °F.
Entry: 112 °F
